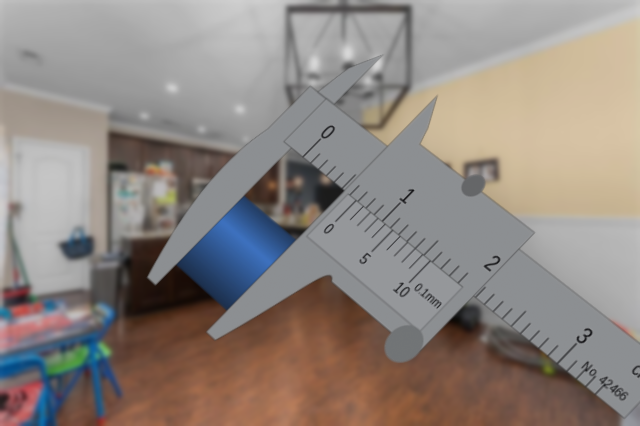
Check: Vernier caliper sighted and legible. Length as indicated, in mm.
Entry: 6.8 mm
